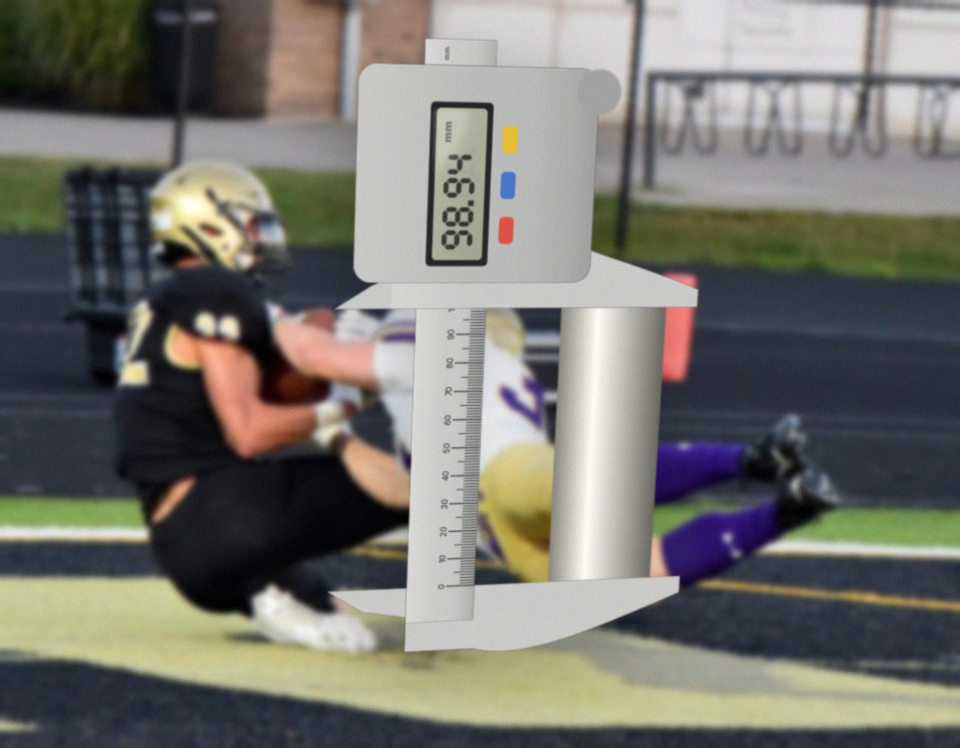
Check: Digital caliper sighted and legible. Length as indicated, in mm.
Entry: 98.94 mm
